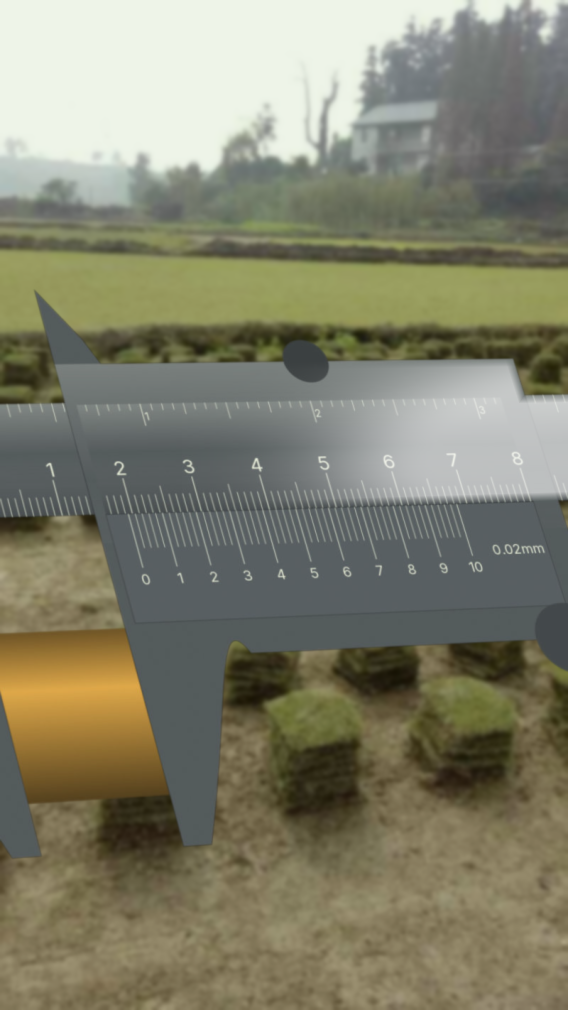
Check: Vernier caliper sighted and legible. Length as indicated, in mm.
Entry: 19.4 mm
